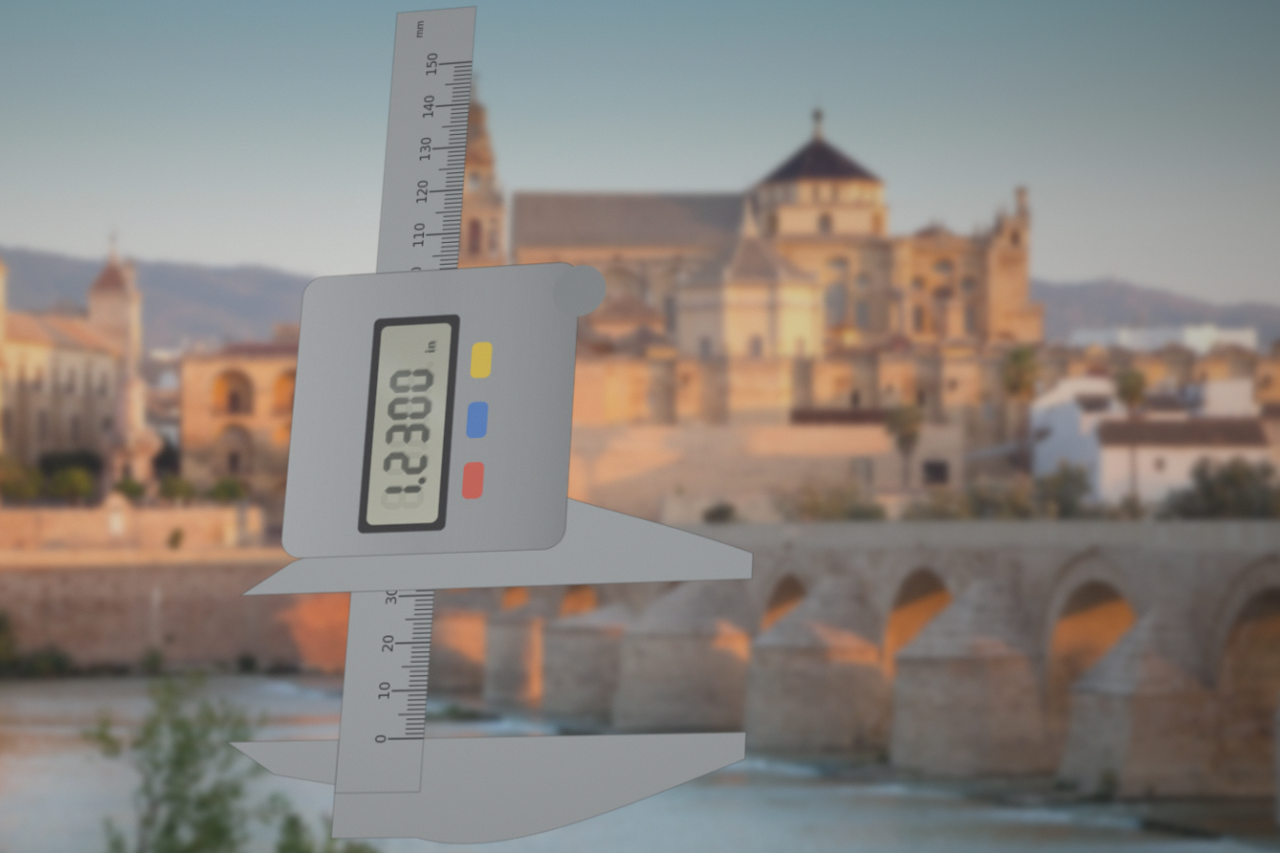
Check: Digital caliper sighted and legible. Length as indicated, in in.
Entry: 1.2300 in
